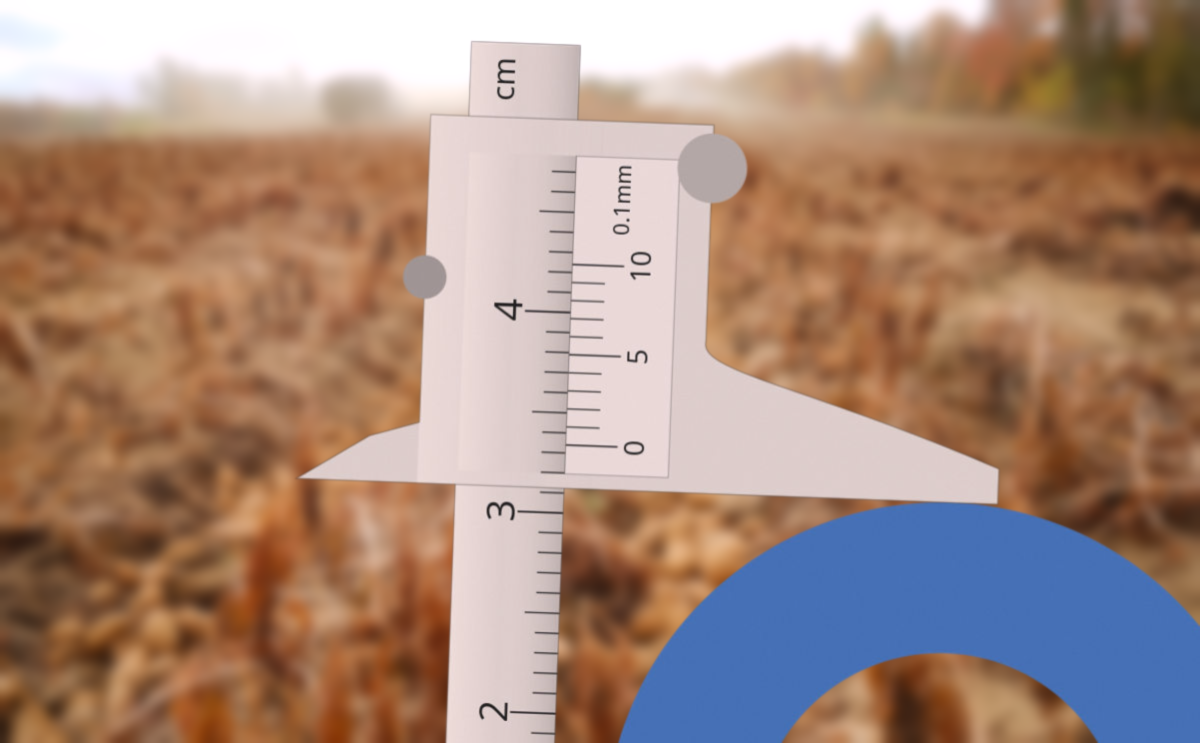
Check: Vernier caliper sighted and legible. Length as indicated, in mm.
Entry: 33.4 mm
